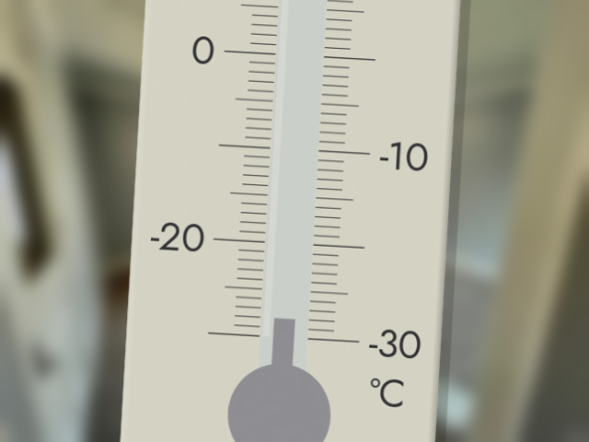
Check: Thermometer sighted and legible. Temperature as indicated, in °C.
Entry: -28 °C
